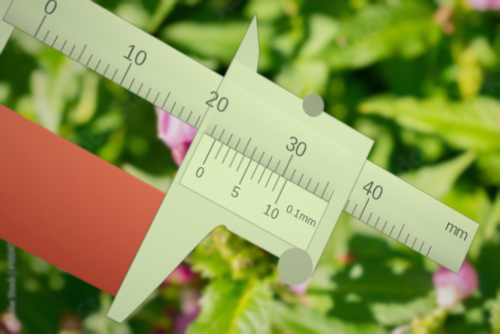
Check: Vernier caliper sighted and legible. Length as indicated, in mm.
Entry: 21.6 mm
